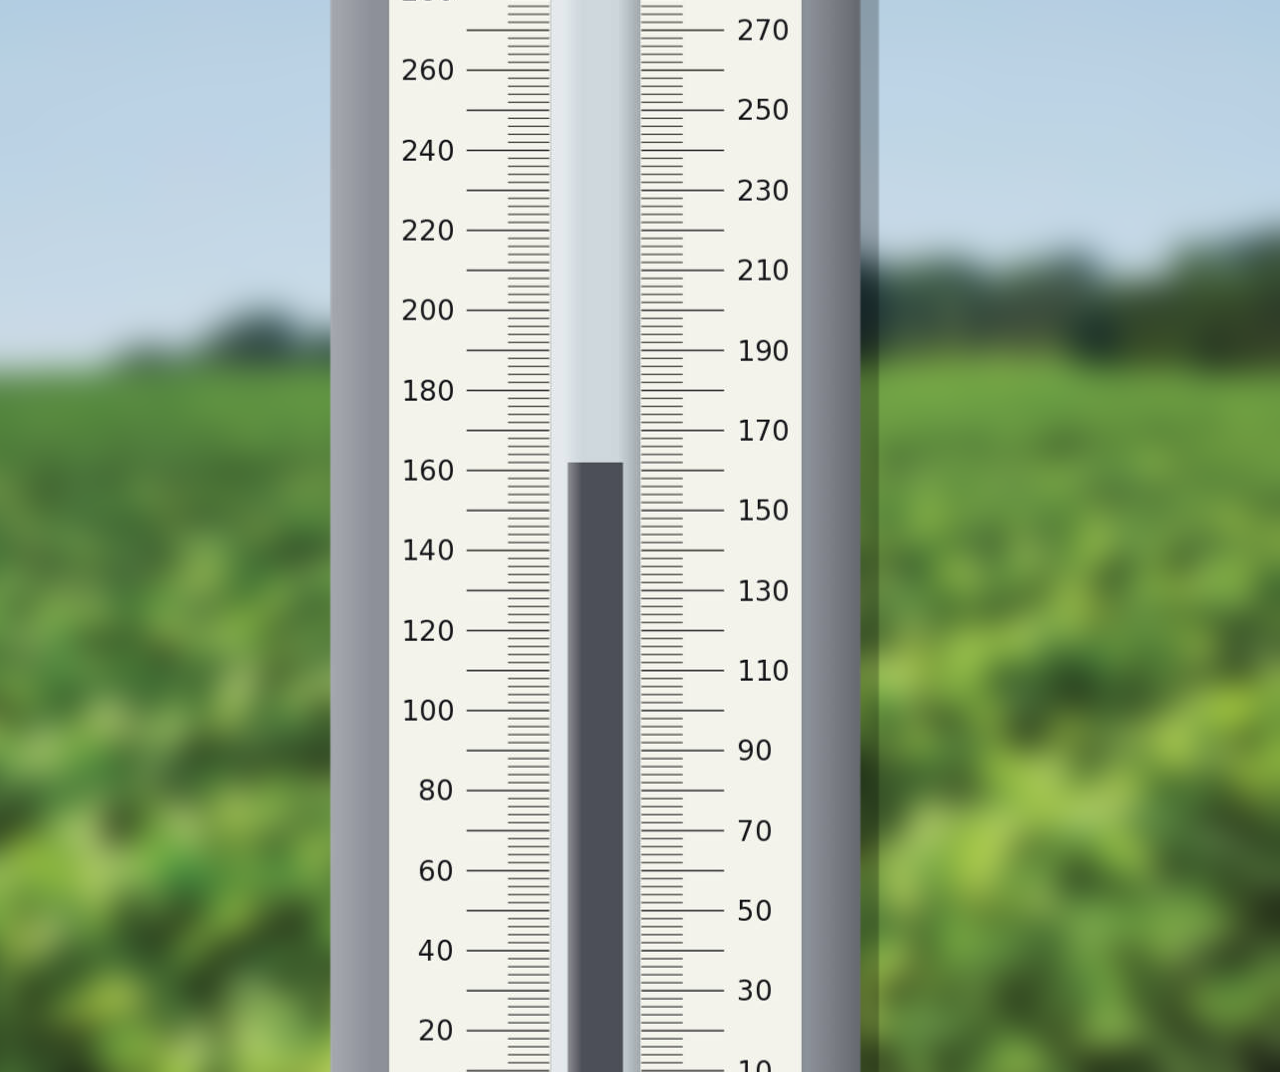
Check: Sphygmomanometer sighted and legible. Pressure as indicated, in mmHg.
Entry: 162 mmHg
